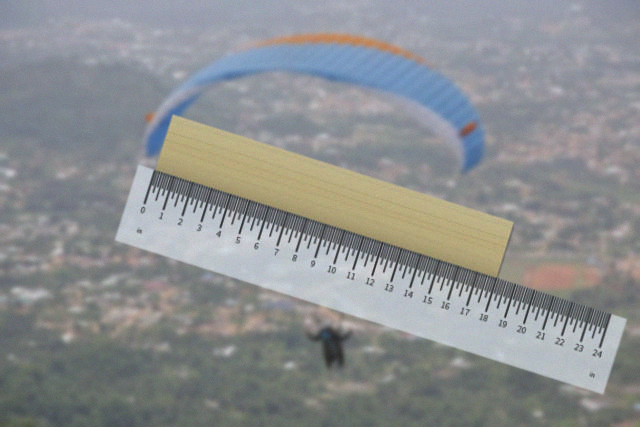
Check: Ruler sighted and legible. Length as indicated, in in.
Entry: 18 in
